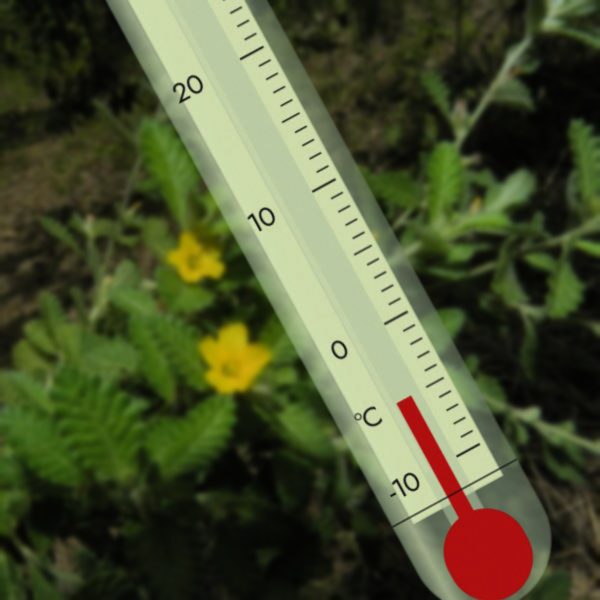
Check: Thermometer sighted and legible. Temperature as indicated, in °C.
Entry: -5 °C
